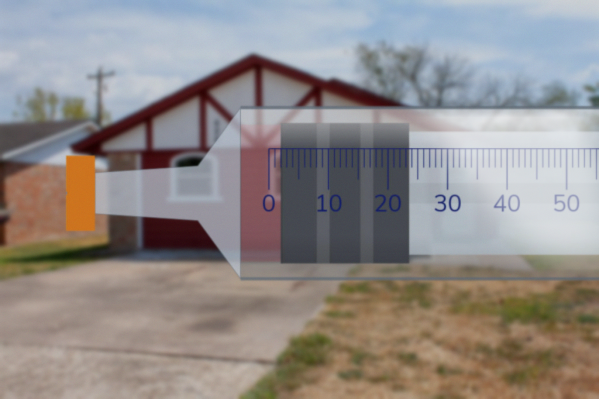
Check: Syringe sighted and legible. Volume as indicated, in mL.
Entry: 2 mL
